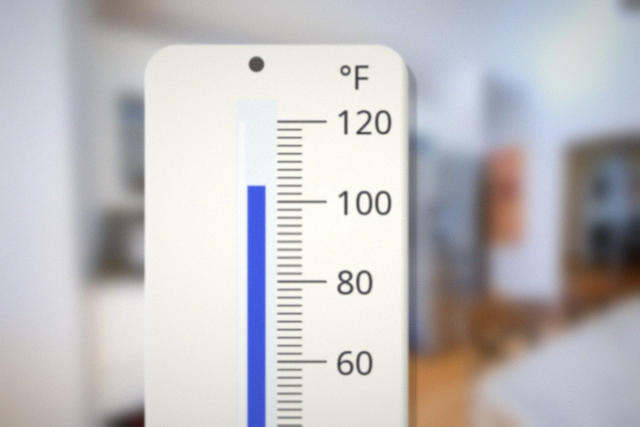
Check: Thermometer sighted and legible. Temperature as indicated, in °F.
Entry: 104 °F
